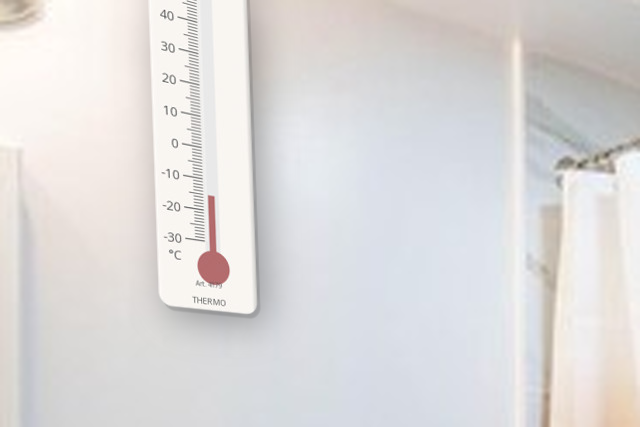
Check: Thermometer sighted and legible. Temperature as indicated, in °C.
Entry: -15 °C
